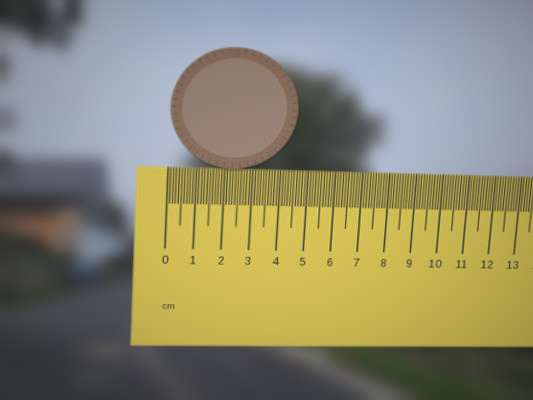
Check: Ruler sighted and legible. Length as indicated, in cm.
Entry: 4.5 cm
